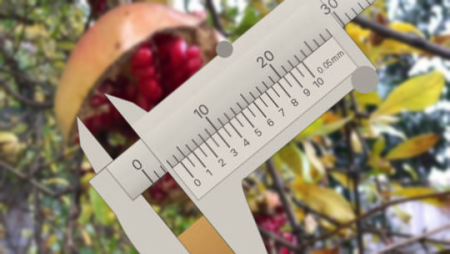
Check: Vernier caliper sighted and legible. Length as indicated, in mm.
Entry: 4.2 mm
